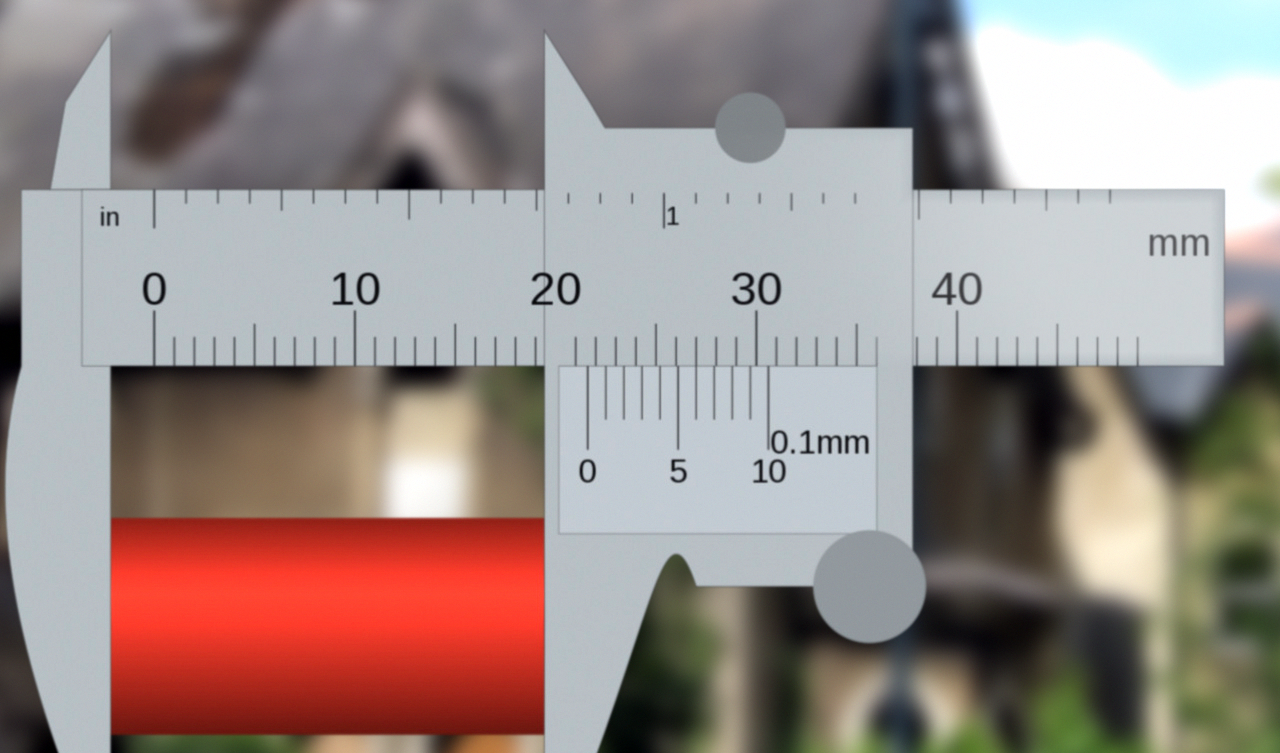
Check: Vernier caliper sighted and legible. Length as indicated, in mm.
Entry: 21.6 mm
